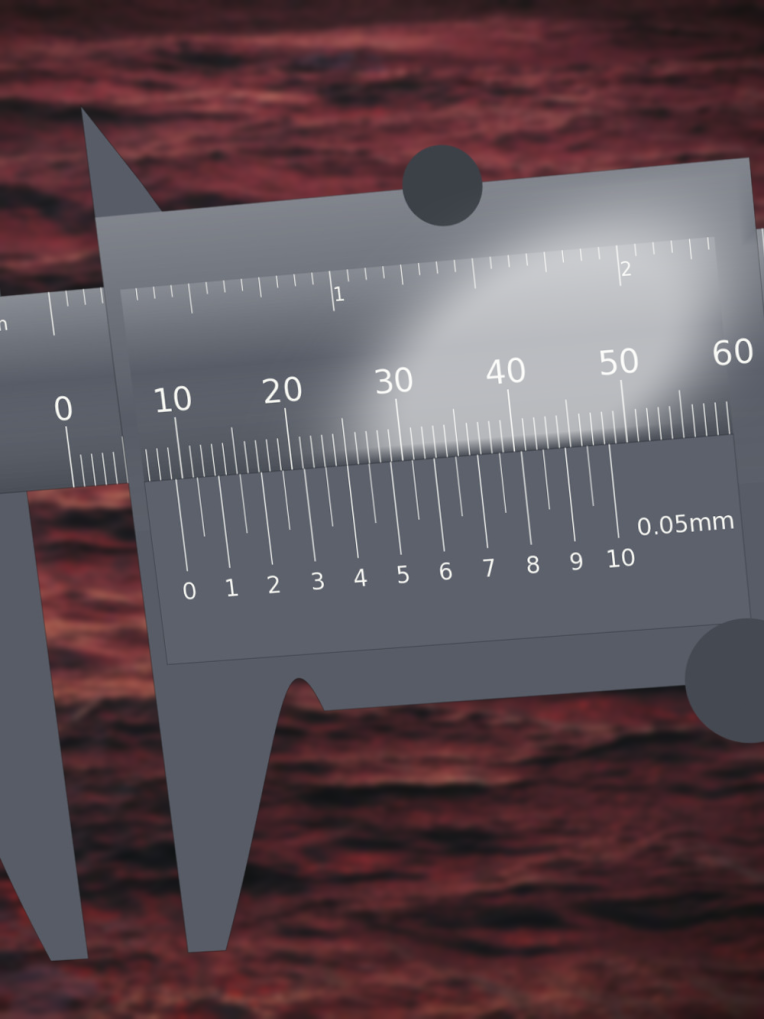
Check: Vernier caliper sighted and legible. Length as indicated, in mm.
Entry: 9.4 mm
